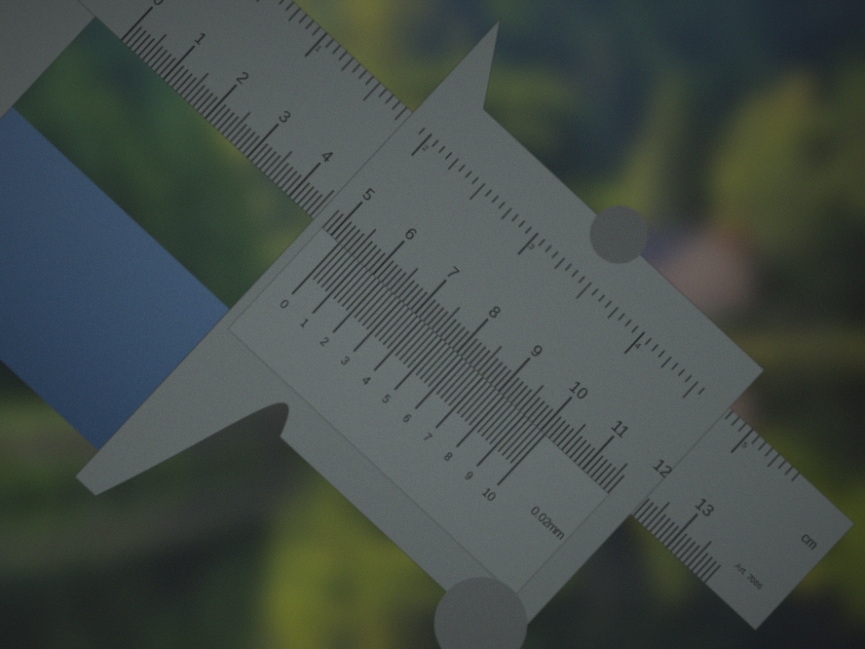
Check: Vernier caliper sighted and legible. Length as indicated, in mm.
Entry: 52.0 mm
